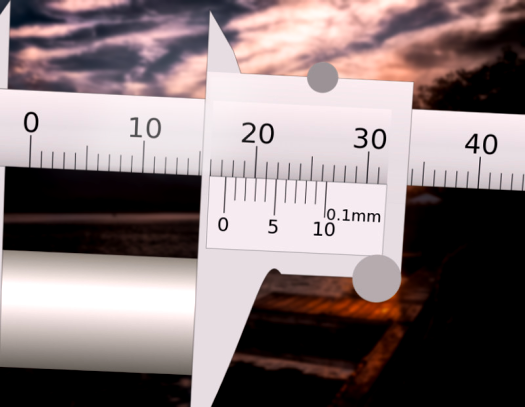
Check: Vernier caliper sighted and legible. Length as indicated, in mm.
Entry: 17.4 mm
